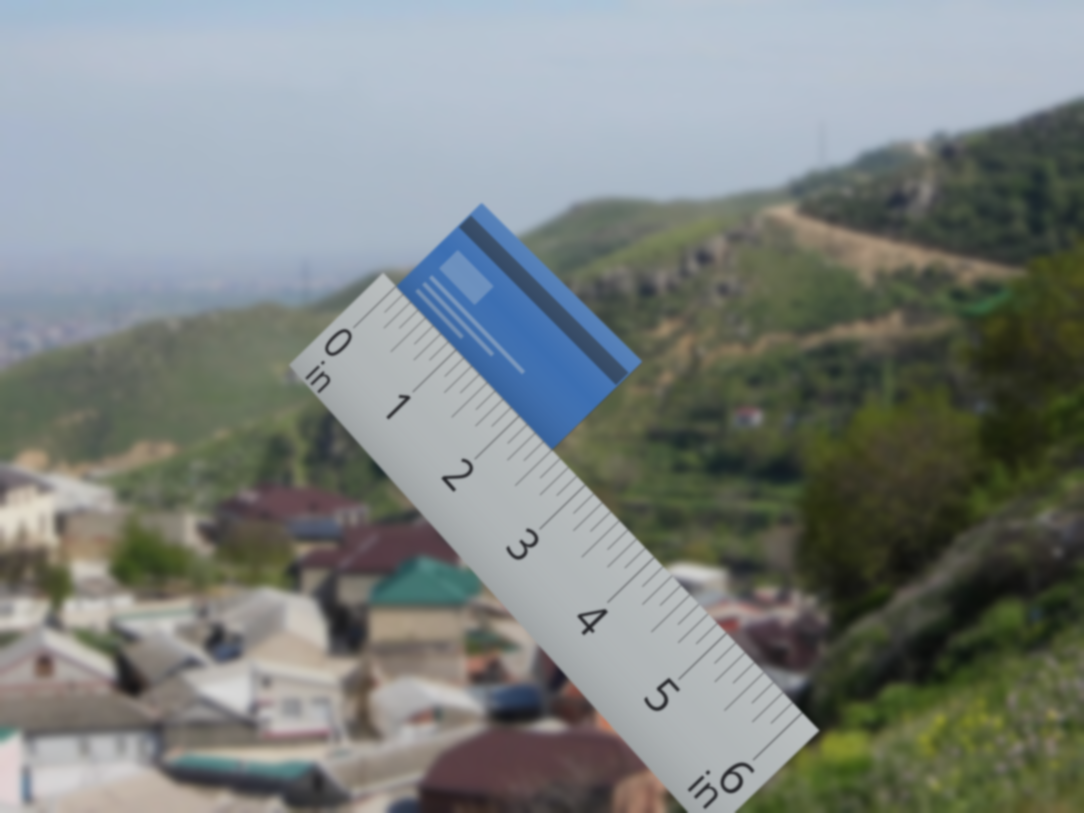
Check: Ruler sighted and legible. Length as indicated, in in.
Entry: 2.5 in
